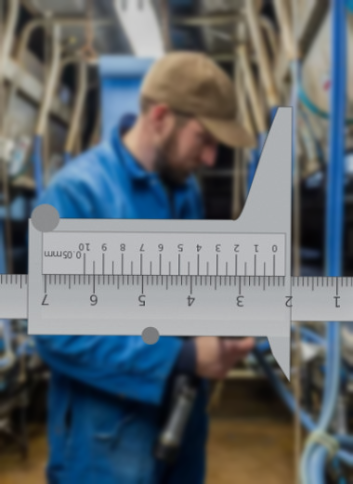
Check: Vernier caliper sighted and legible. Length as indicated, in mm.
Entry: 23.0 mm
